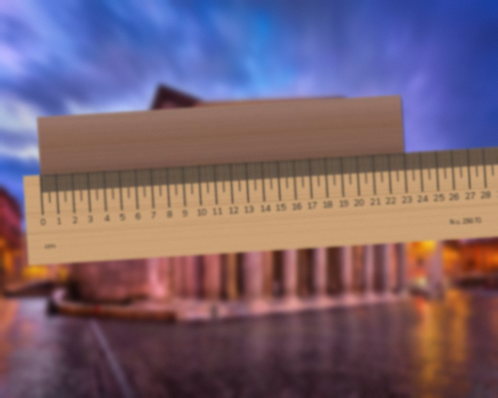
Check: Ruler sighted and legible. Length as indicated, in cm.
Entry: 23 cm
